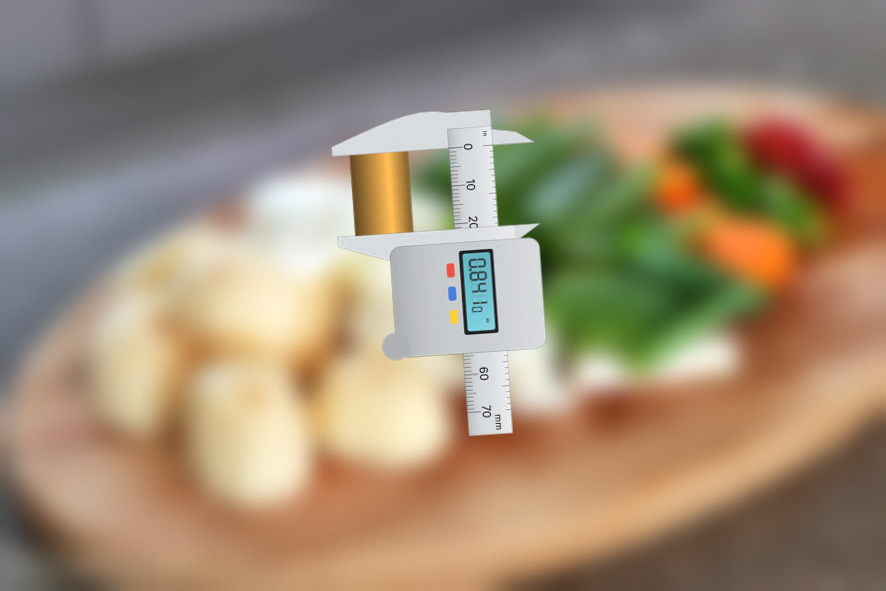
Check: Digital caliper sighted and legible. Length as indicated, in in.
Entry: 0.8410 in
